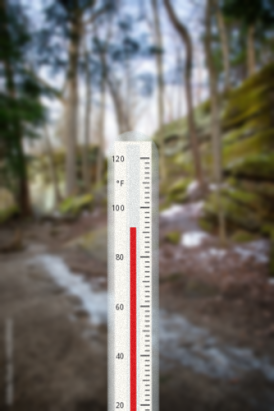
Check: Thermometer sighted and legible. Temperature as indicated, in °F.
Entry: 92 °F
